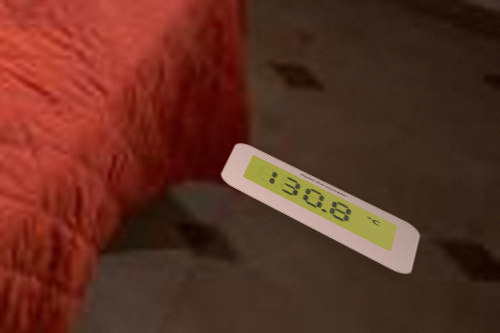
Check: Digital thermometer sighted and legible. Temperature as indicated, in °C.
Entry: 130.8 °C
